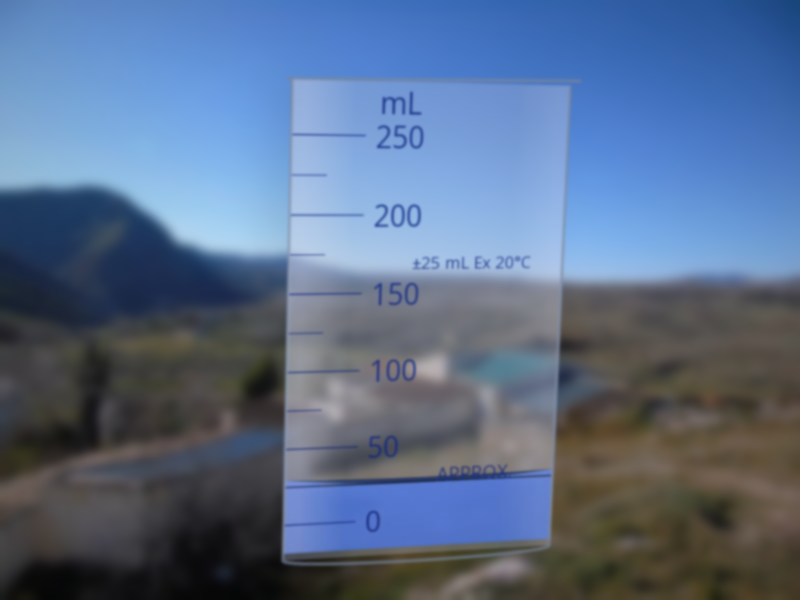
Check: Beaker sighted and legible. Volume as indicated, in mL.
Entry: 25 mL
